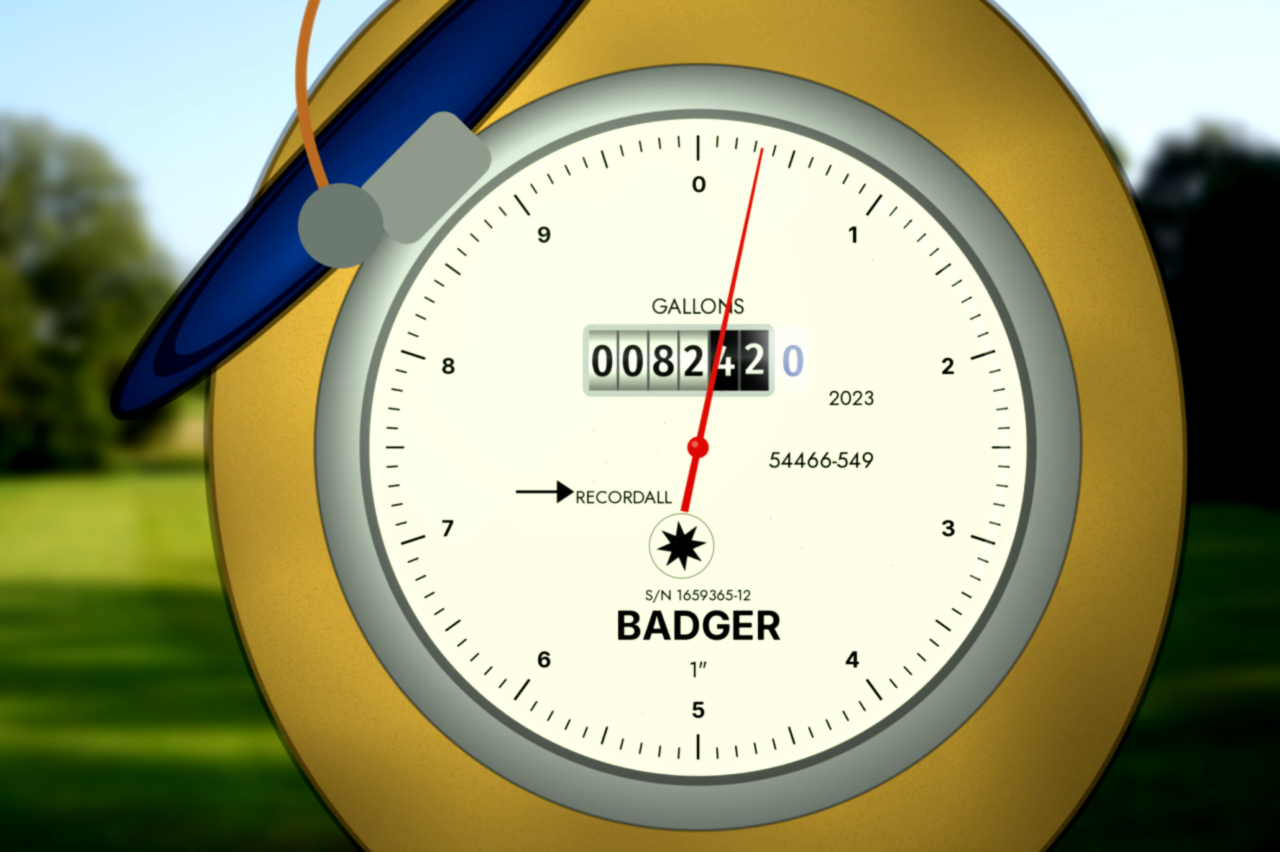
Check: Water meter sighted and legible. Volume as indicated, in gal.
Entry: 82420.3 gal
